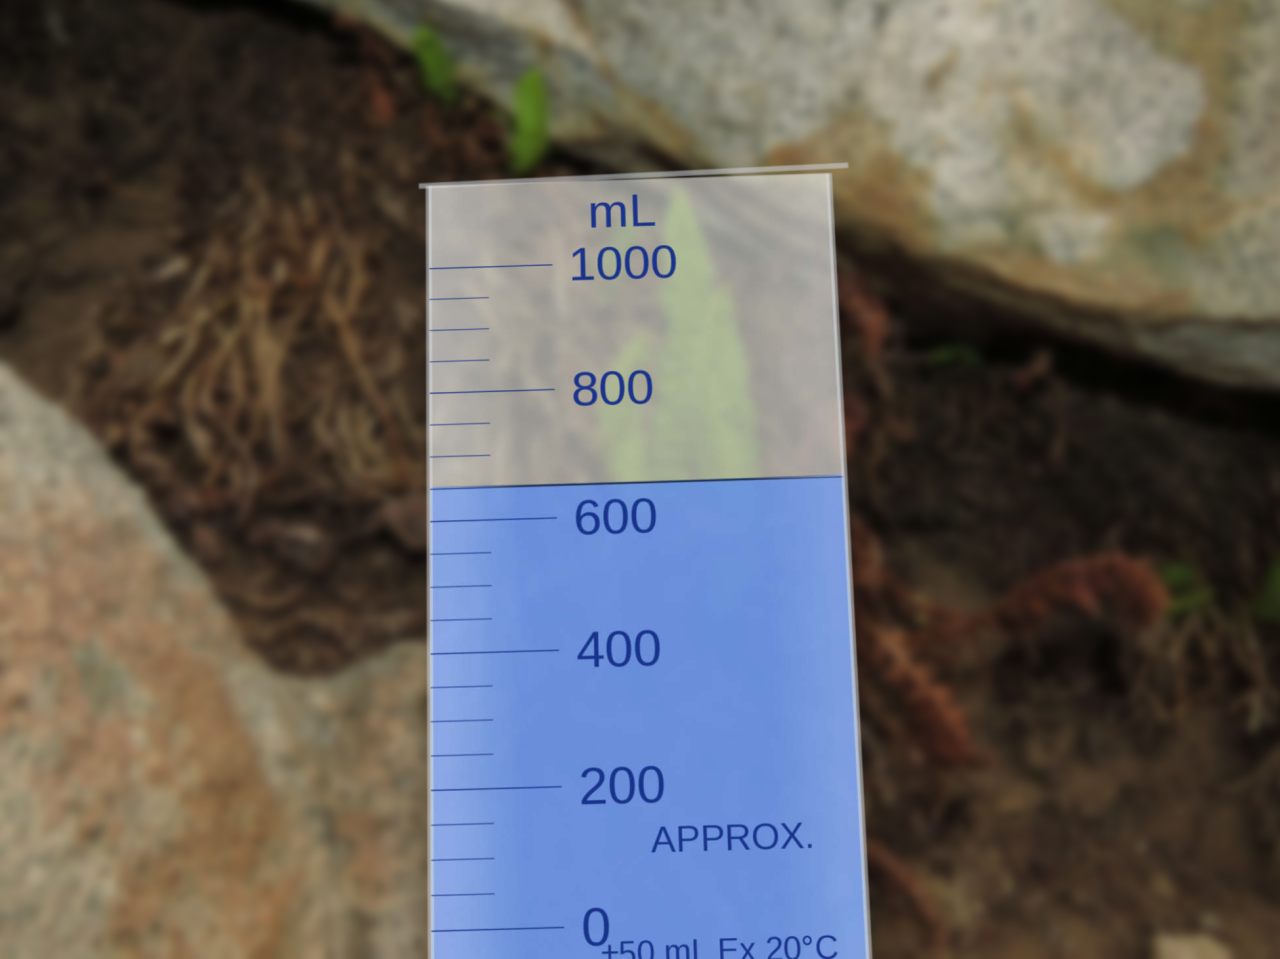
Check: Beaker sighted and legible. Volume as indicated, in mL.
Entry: 650 mL
